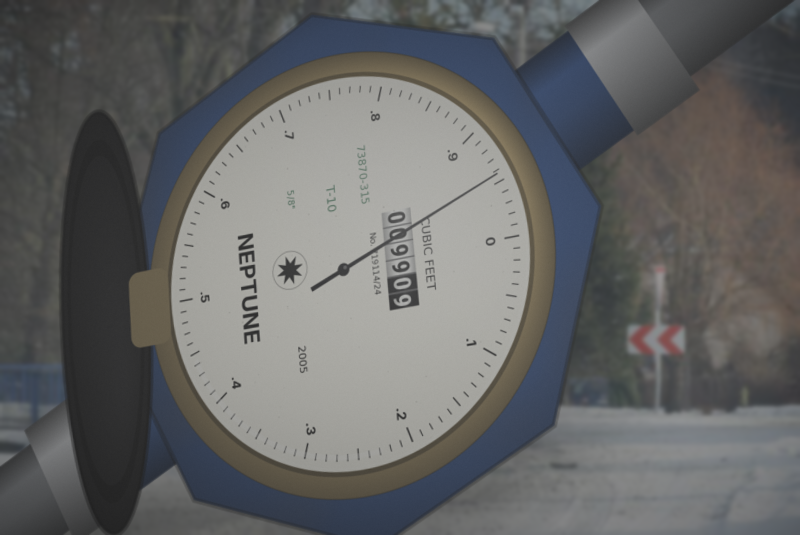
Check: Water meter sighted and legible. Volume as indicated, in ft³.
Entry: 9908.94 ft³
